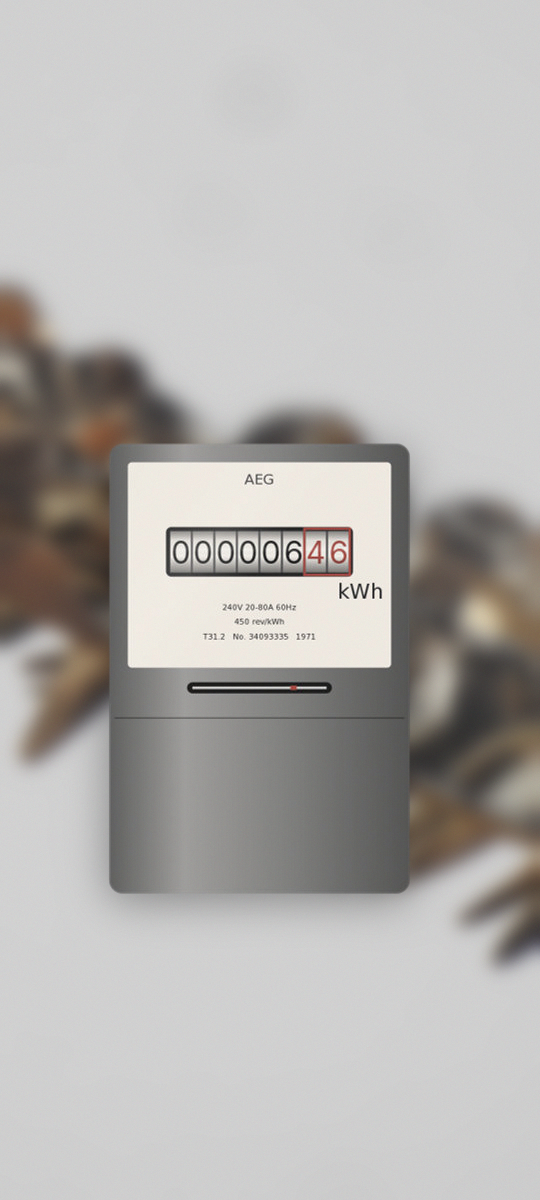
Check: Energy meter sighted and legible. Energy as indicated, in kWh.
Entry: 6.46 kWh
